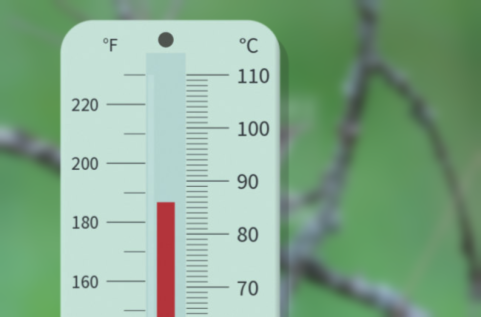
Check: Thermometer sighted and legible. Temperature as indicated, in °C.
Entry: 86 °C
